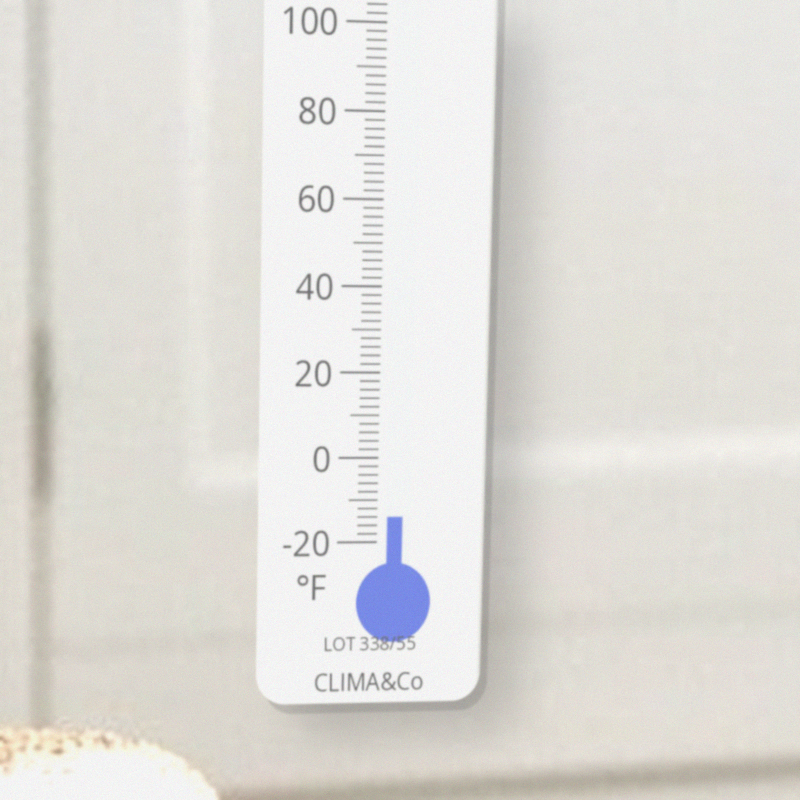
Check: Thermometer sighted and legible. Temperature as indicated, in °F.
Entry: -14 °F
